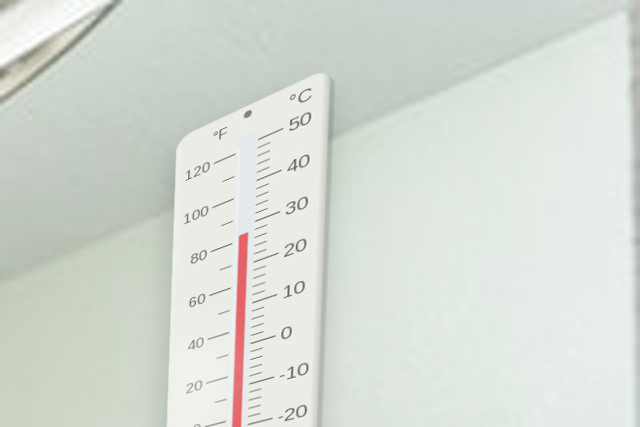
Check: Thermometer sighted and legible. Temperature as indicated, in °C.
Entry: 28 °C
